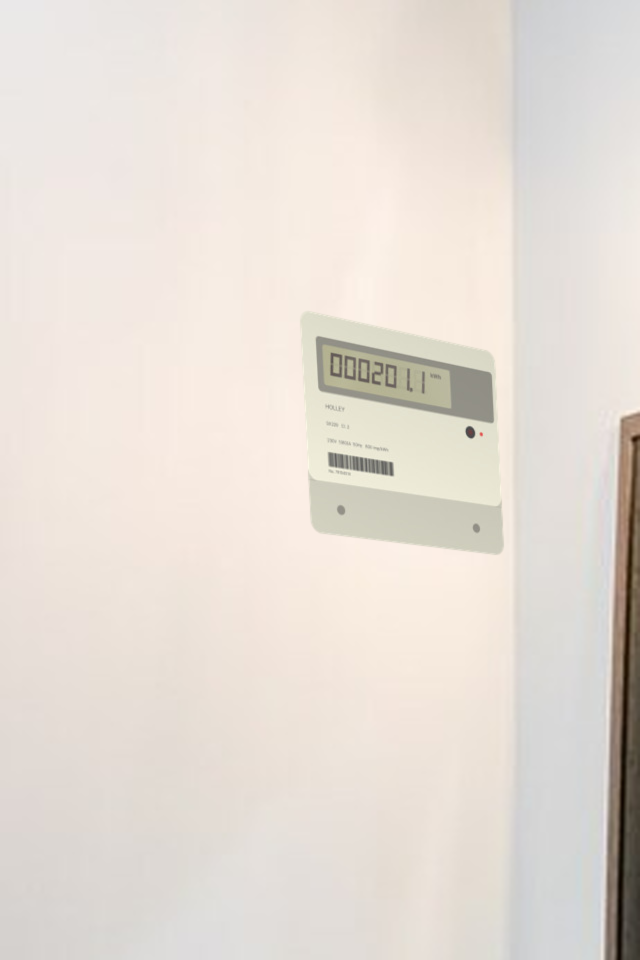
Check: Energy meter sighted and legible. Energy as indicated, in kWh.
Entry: 201.1 kWh
